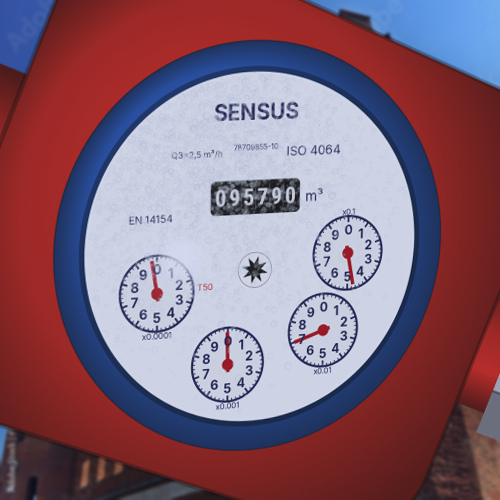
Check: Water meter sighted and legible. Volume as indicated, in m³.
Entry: 95790.4699 m³
